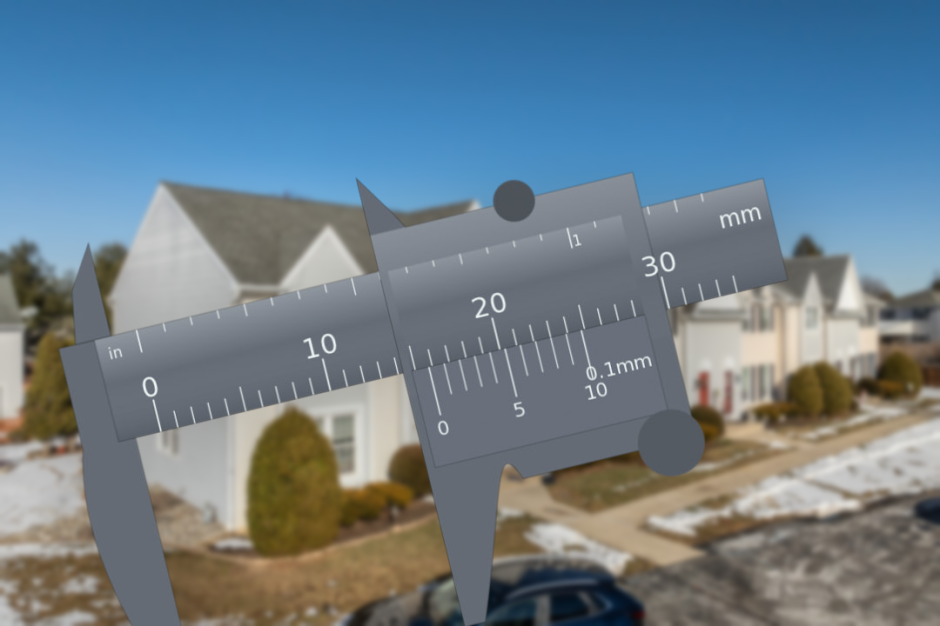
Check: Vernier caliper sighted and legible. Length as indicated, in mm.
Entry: 15.8 mm
